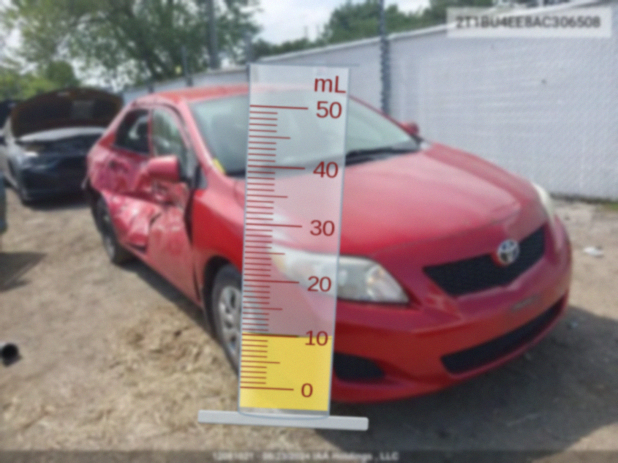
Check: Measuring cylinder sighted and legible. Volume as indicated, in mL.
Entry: 10 mL
